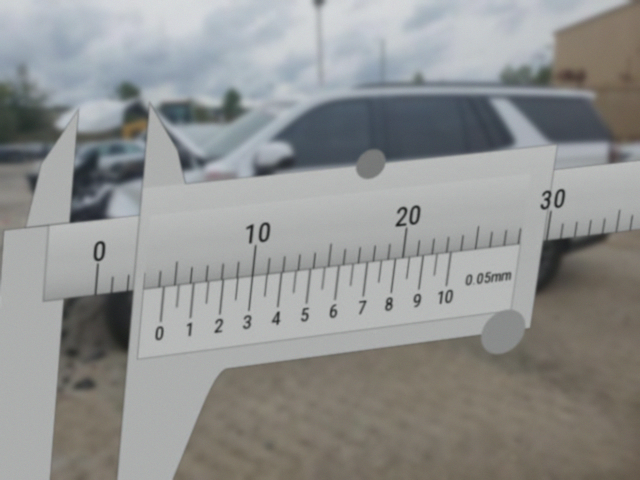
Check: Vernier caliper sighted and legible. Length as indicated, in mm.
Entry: 4.3 mm
